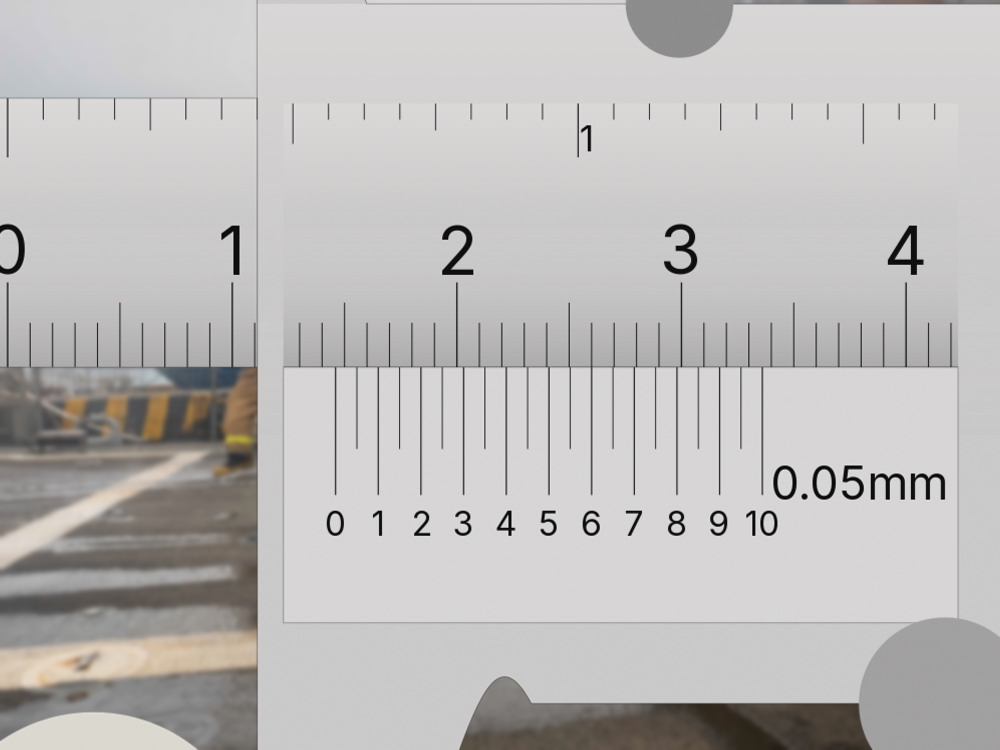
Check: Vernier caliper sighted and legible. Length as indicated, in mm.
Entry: 14.6 mm
